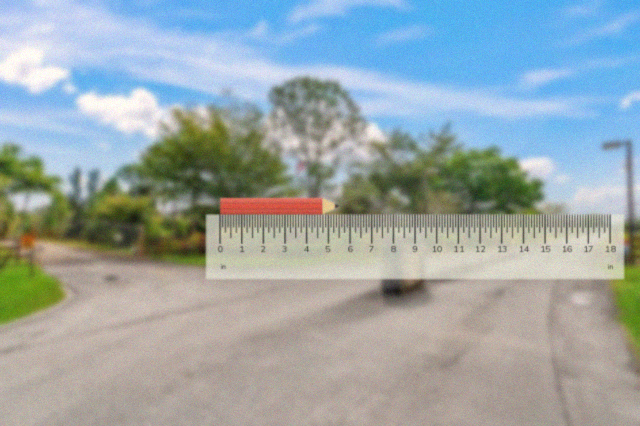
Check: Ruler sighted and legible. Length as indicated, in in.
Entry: 5.5 in
